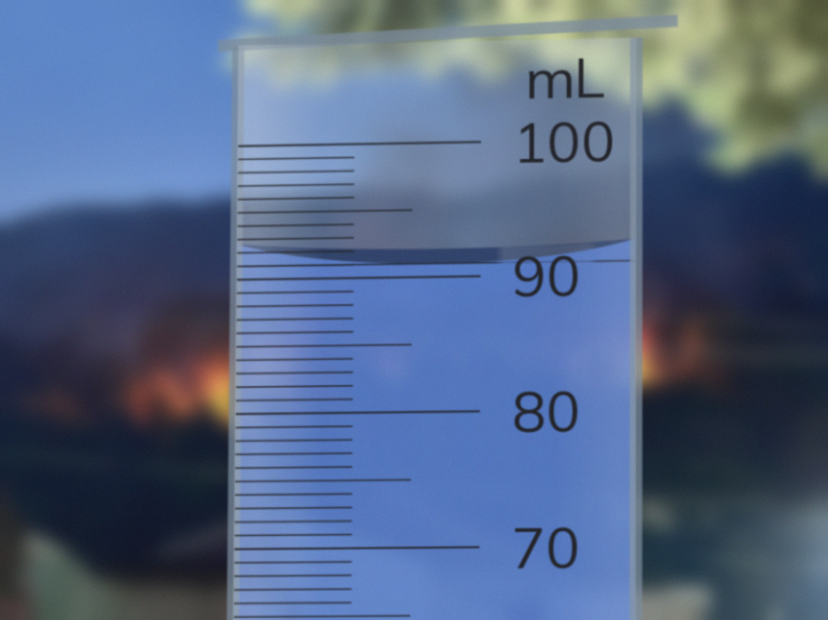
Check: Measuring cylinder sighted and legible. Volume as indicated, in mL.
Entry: 91 mL
